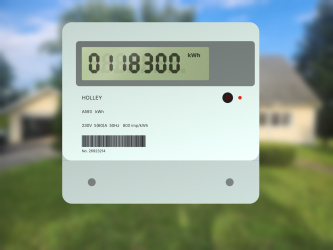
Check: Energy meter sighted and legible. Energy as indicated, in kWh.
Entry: 118300 kWh
